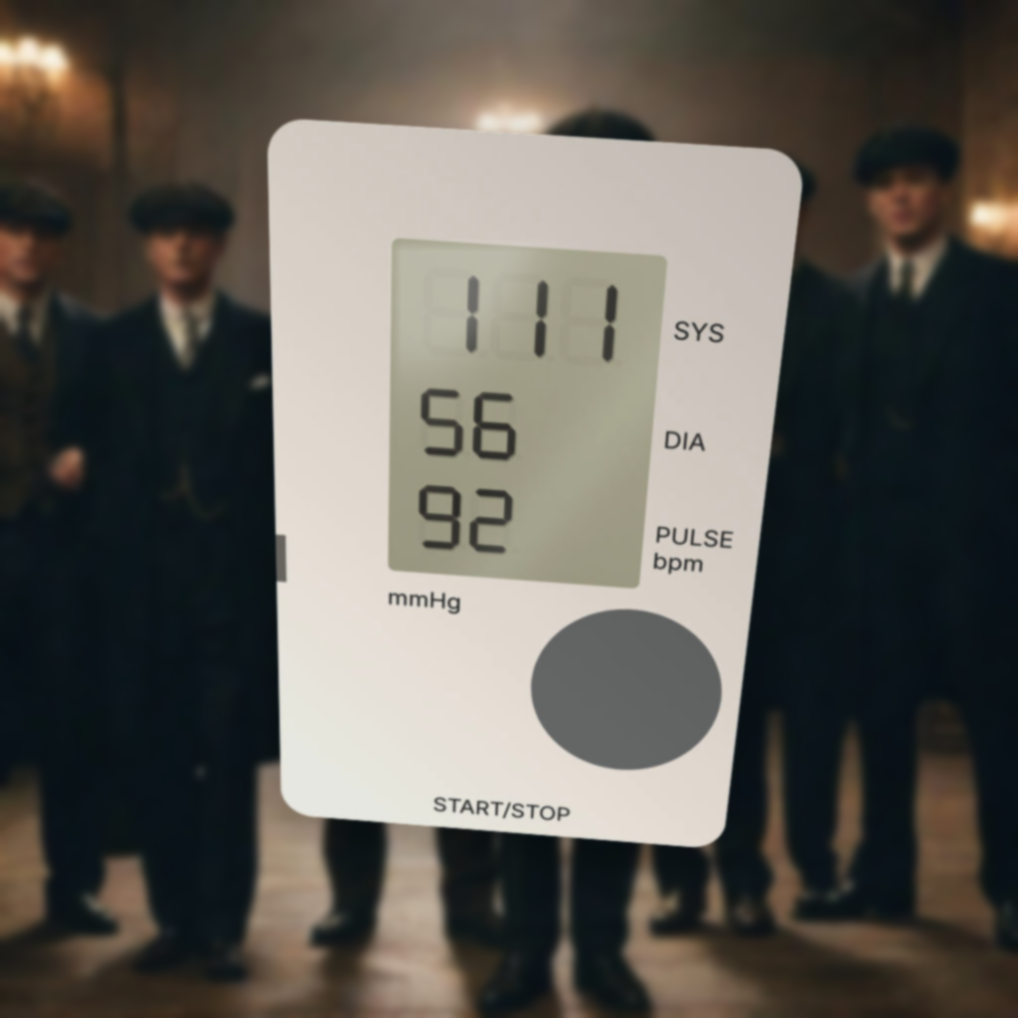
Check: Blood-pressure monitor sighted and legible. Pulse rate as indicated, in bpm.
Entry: 92 bpm
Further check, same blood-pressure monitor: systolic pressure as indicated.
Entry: 111 mmHg
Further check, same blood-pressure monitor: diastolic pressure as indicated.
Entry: 56 mmHg
